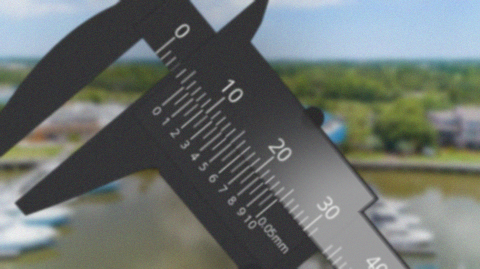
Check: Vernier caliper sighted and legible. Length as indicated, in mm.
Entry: 5.6 mm
